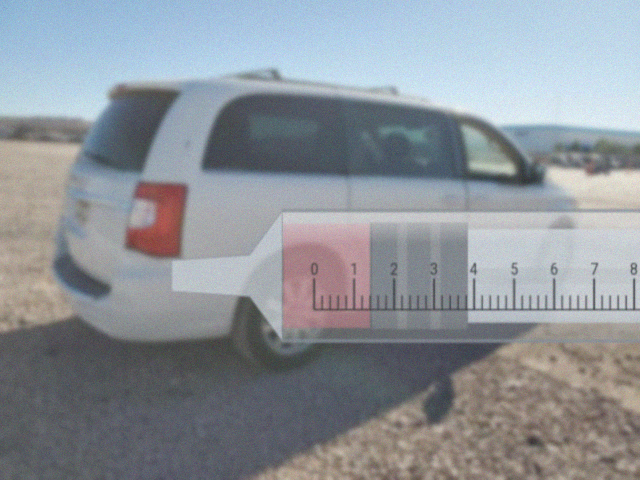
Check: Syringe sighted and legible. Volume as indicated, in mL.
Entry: 1.4 mL
